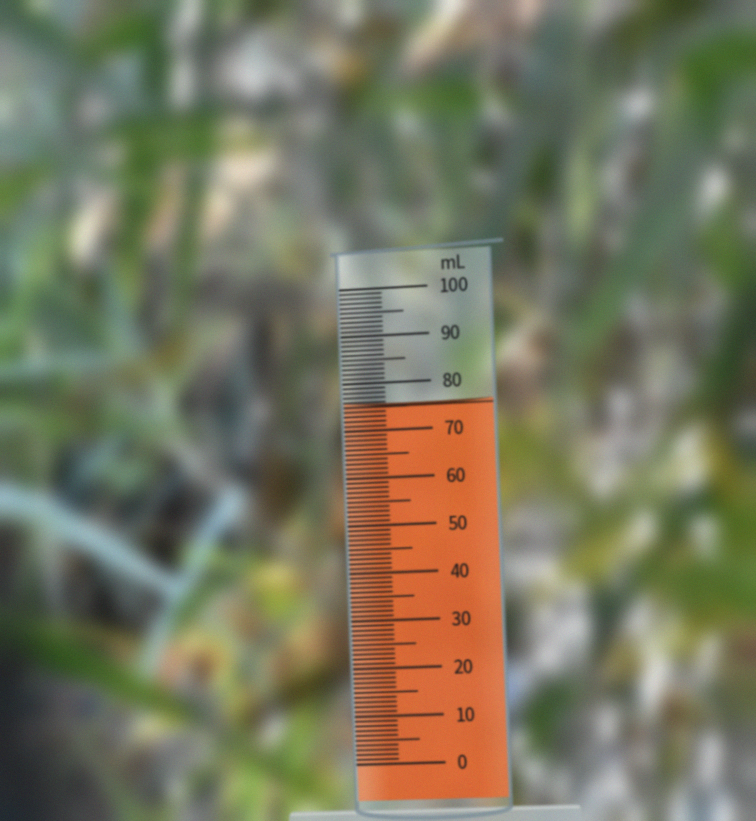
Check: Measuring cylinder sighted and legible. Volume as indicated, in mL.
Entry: 75 mL
